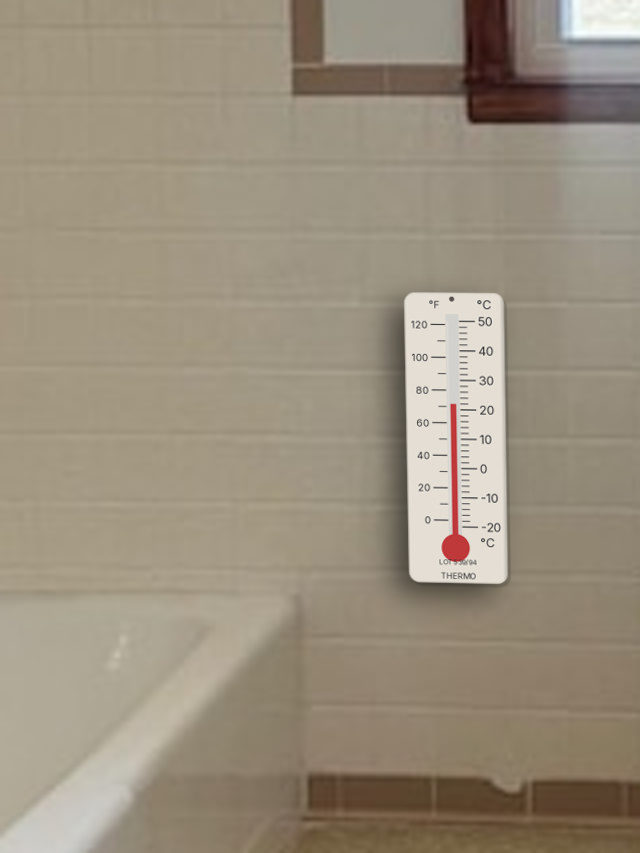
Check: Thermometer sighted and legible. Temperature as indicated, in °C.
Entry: 22 °C
